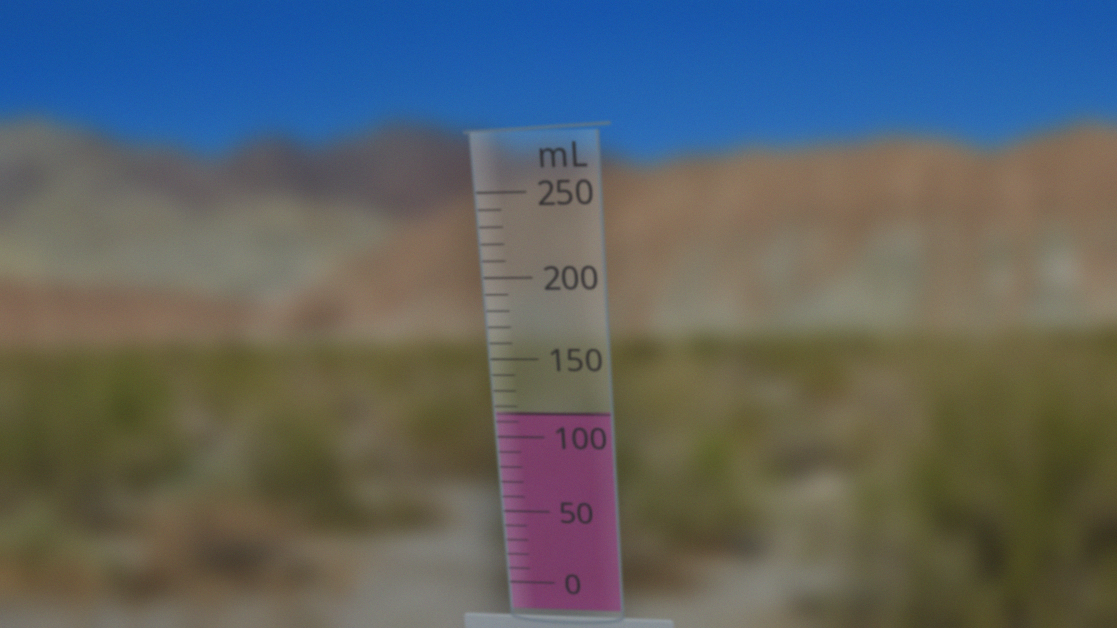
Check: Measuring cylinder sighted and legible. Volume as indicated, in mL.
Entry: 115 mL
